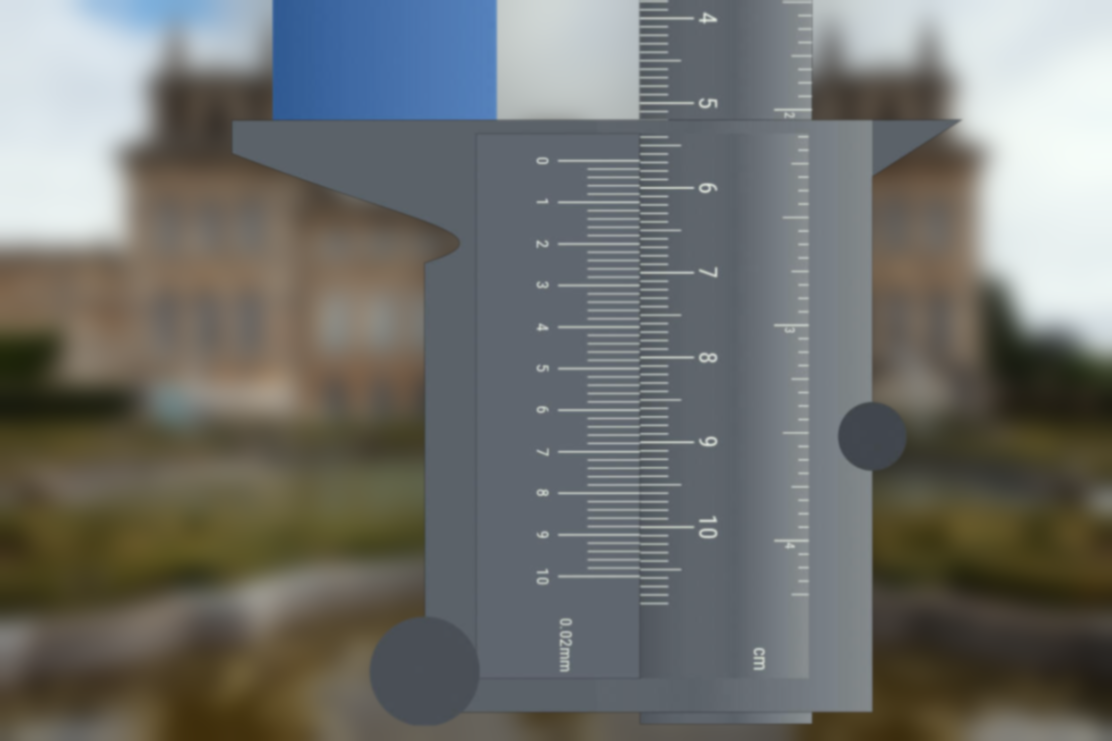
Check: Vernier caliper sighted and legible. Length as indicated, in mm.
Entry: 56.8 mm
